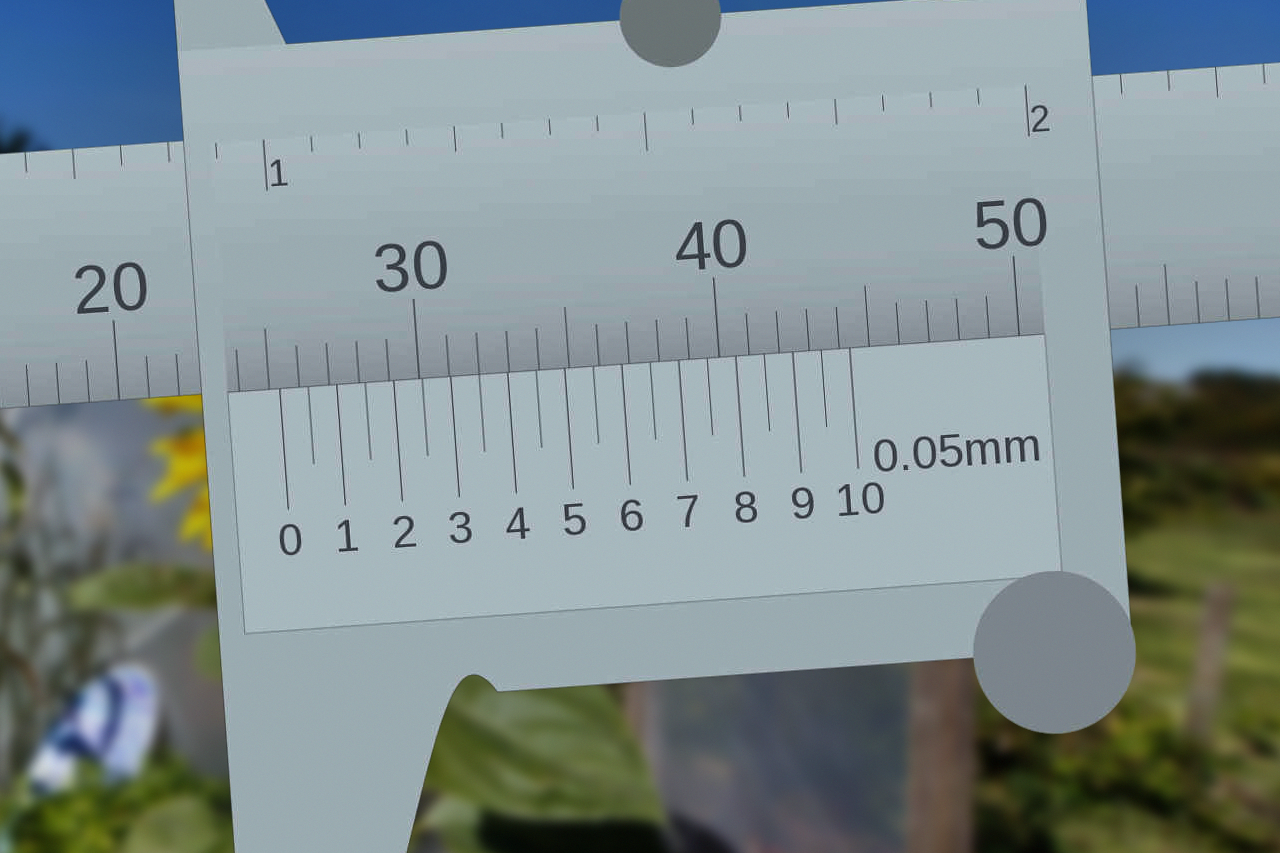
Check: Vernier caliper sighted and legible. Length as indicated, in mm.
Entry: 25.35 mm
